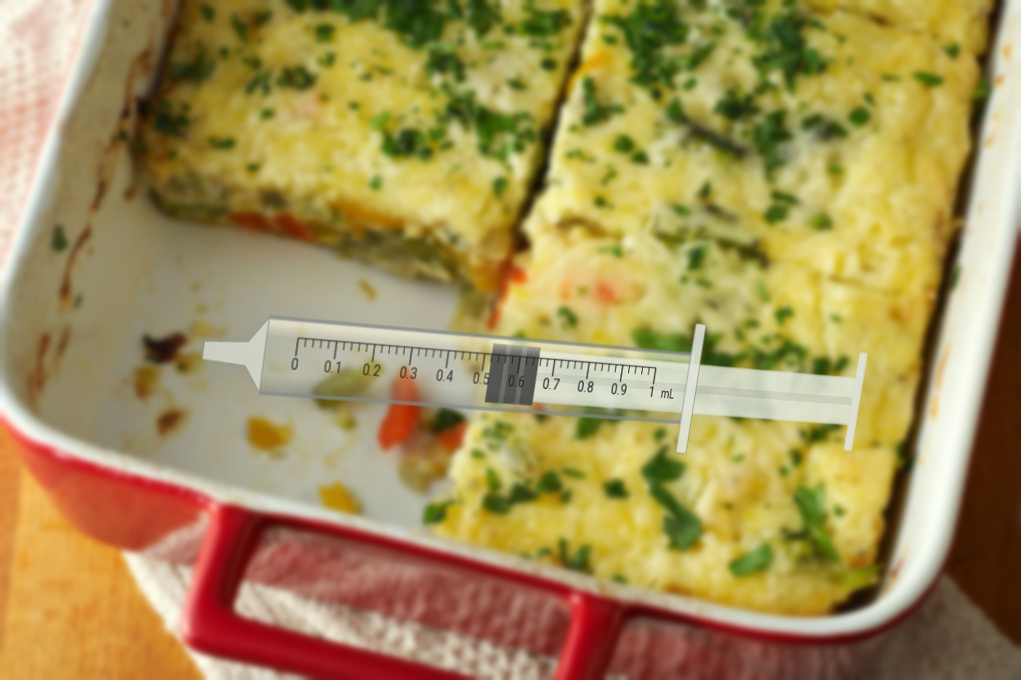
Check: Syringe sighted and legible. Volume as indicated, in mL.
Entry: 0.52 mL
